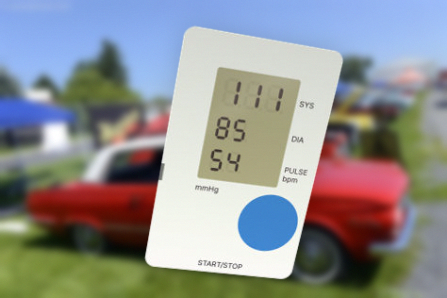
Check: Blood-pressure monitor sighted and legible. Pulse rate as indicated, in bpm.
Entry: 54 bpm
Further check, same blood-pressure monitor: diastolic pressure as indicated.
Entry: 85 mmHg
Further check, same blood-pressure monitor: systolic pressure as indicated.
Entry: 111 mmHg
